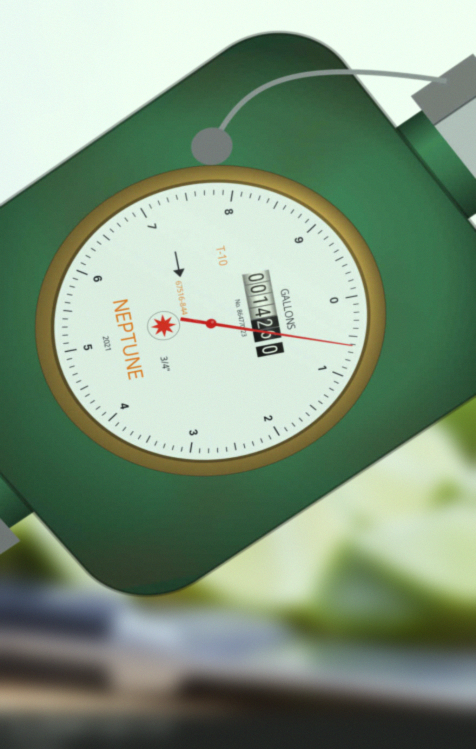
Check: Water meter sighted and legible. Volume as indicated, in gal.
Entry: 14260.6 gal
